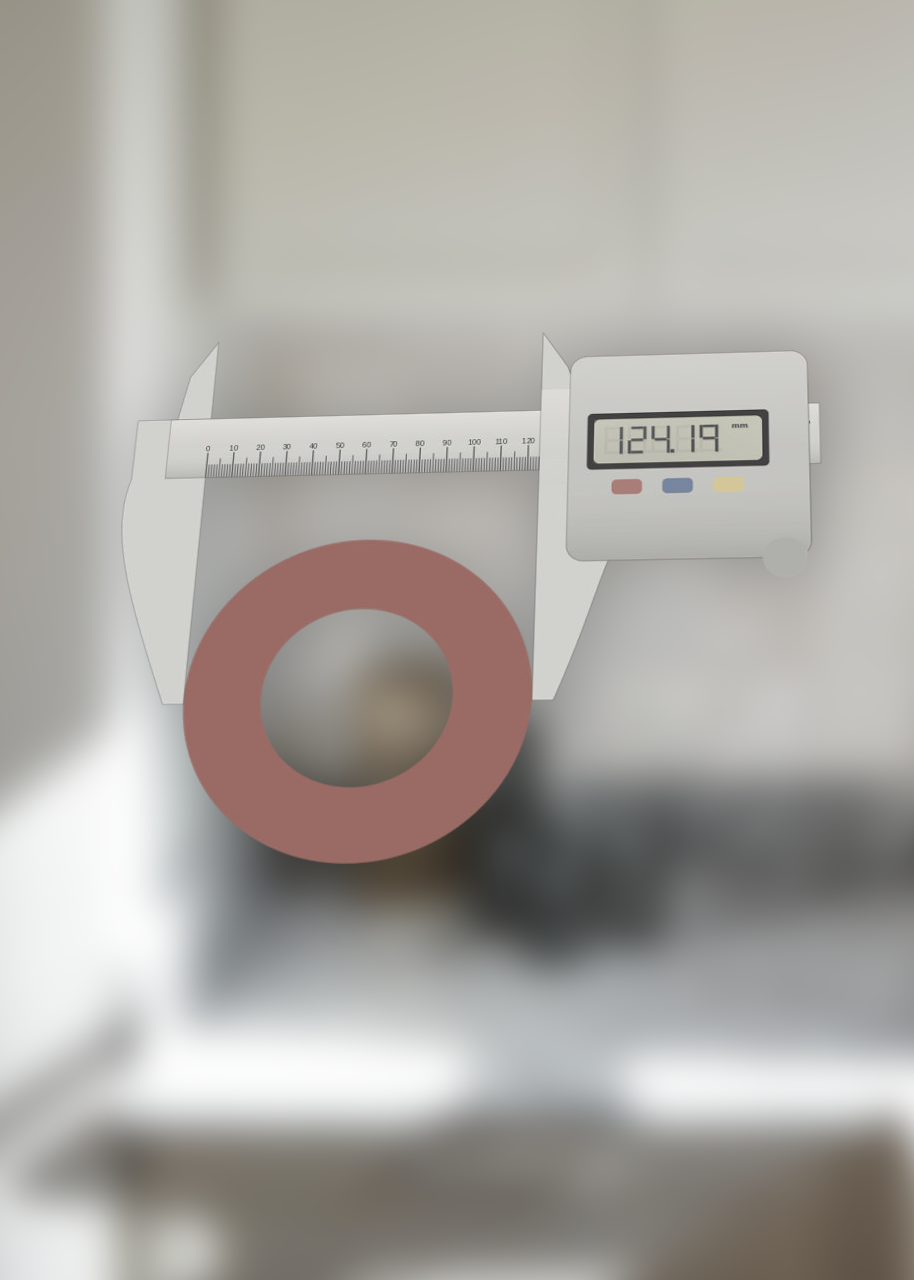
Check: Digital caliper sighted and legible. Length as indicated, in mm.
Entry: 124.19 mm
